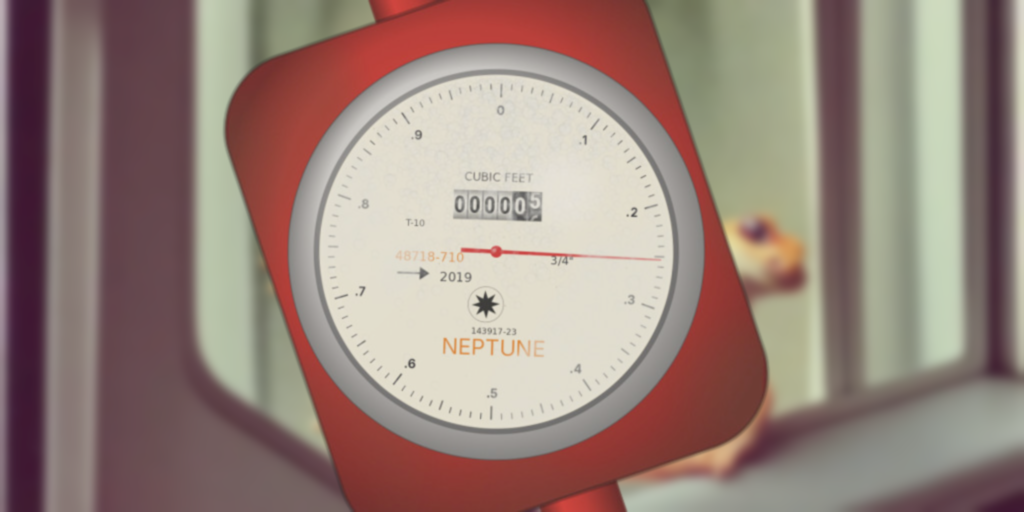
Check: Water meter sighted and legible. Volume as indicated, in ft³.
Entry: 5.25 ft³
